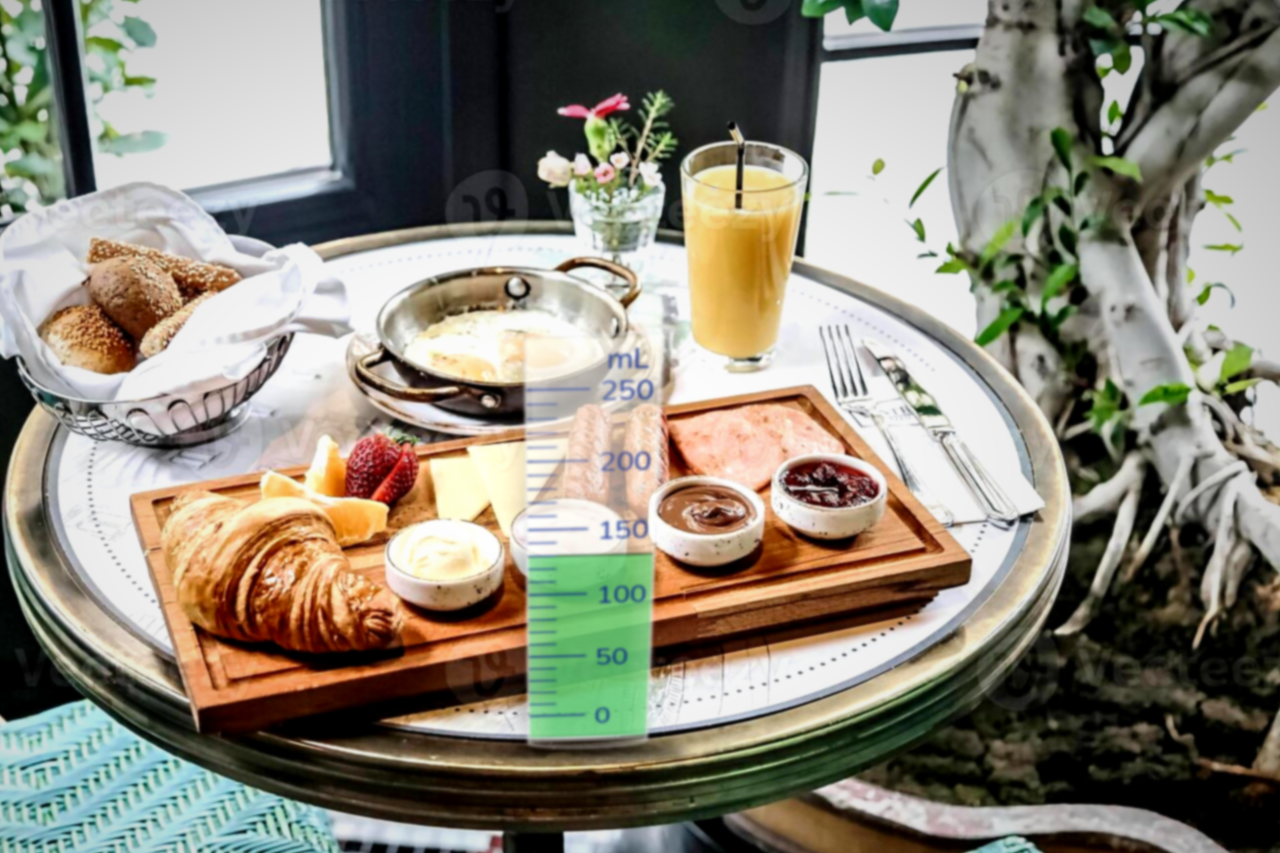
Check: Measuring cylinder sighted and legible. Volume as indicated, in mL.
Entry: 130 mL
